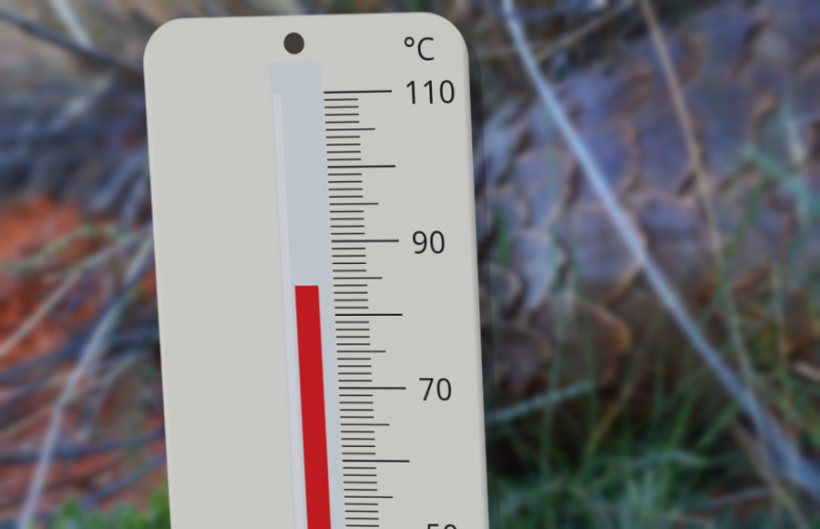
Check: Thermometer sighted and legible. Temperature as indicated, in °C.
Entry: 84 °C
